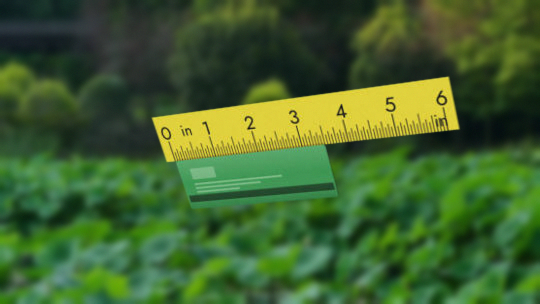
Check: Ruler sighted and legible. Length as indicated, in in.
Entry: 3.5 in
